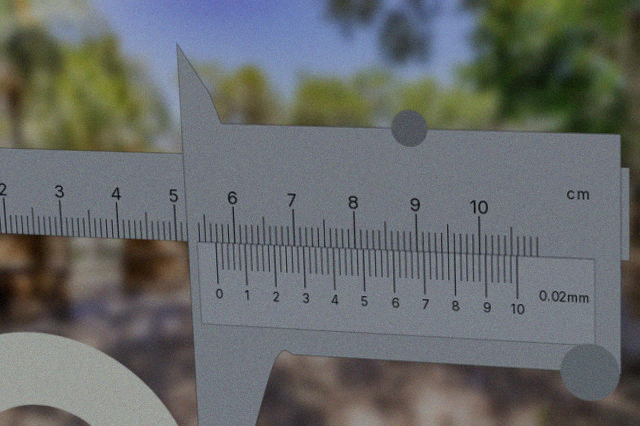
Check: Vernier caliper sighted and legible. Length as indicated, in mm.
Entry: 56.8 mm
